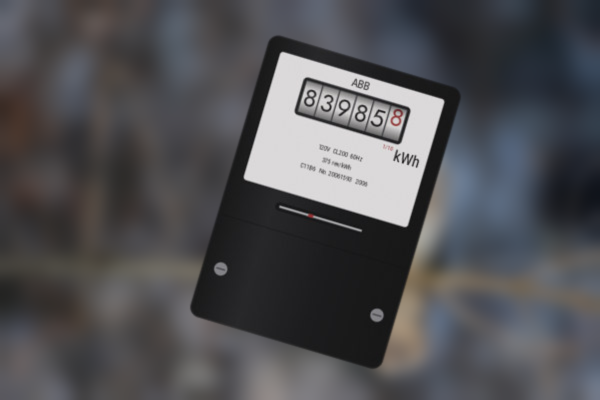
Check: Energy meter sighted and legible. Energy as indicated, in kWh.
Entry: 83985.8 kWh
